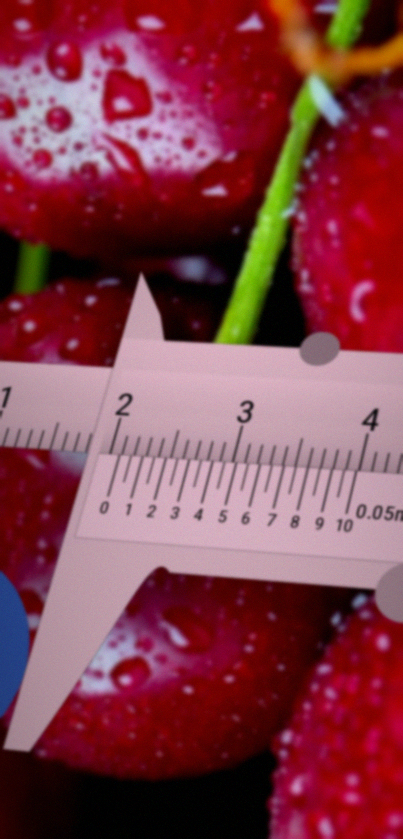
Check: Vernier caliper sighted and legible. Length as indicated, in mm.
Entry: 20.8 mm
